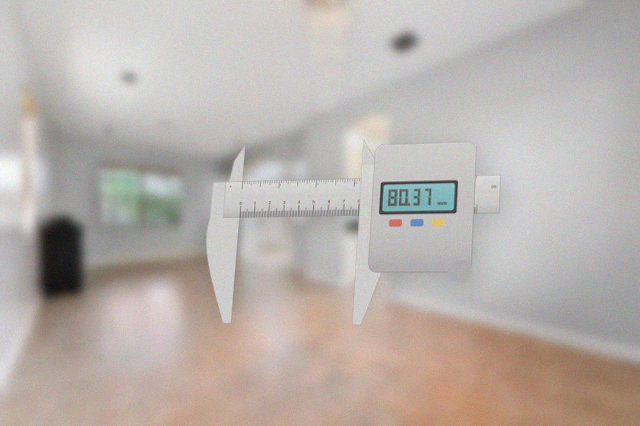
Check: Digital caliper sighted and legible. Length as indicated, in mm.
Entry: 80.37 mm
